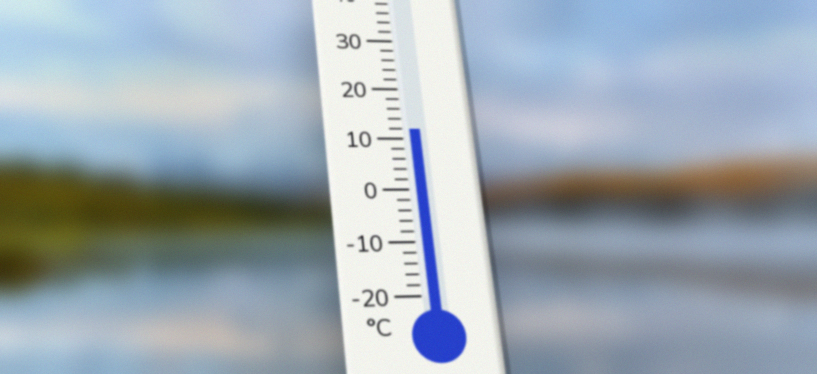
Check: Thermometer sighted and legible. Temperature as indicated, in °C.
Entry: 12 °C
